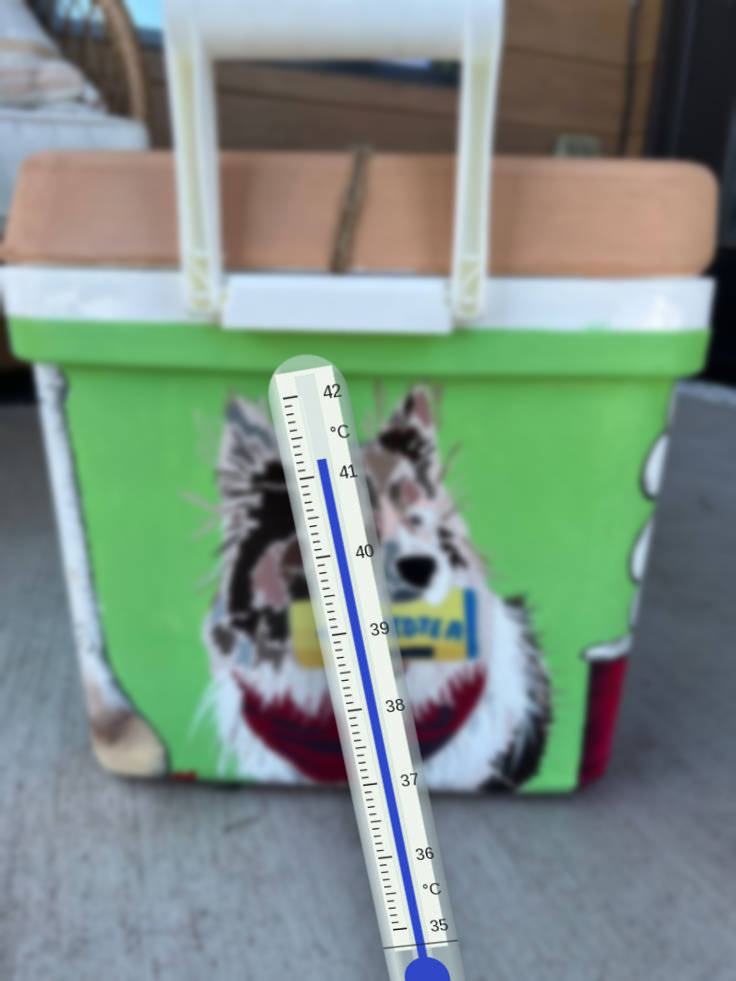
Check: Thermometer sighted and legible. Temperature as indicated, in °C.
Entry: 41.2 °C
